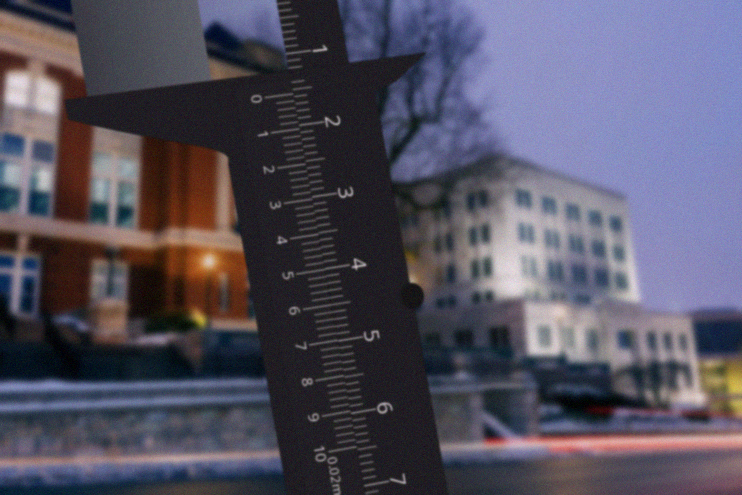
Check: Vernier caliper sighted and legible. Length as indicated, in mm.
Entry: 15.6 mm
